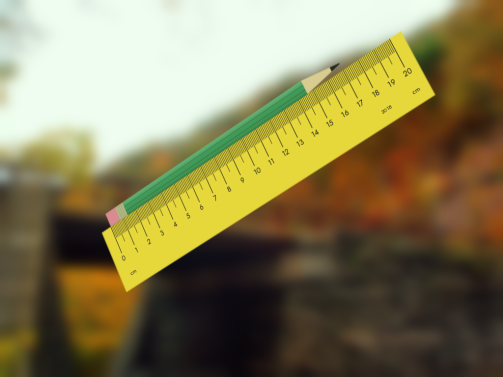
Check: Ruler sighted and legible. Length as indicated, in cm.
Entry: 17 cm
